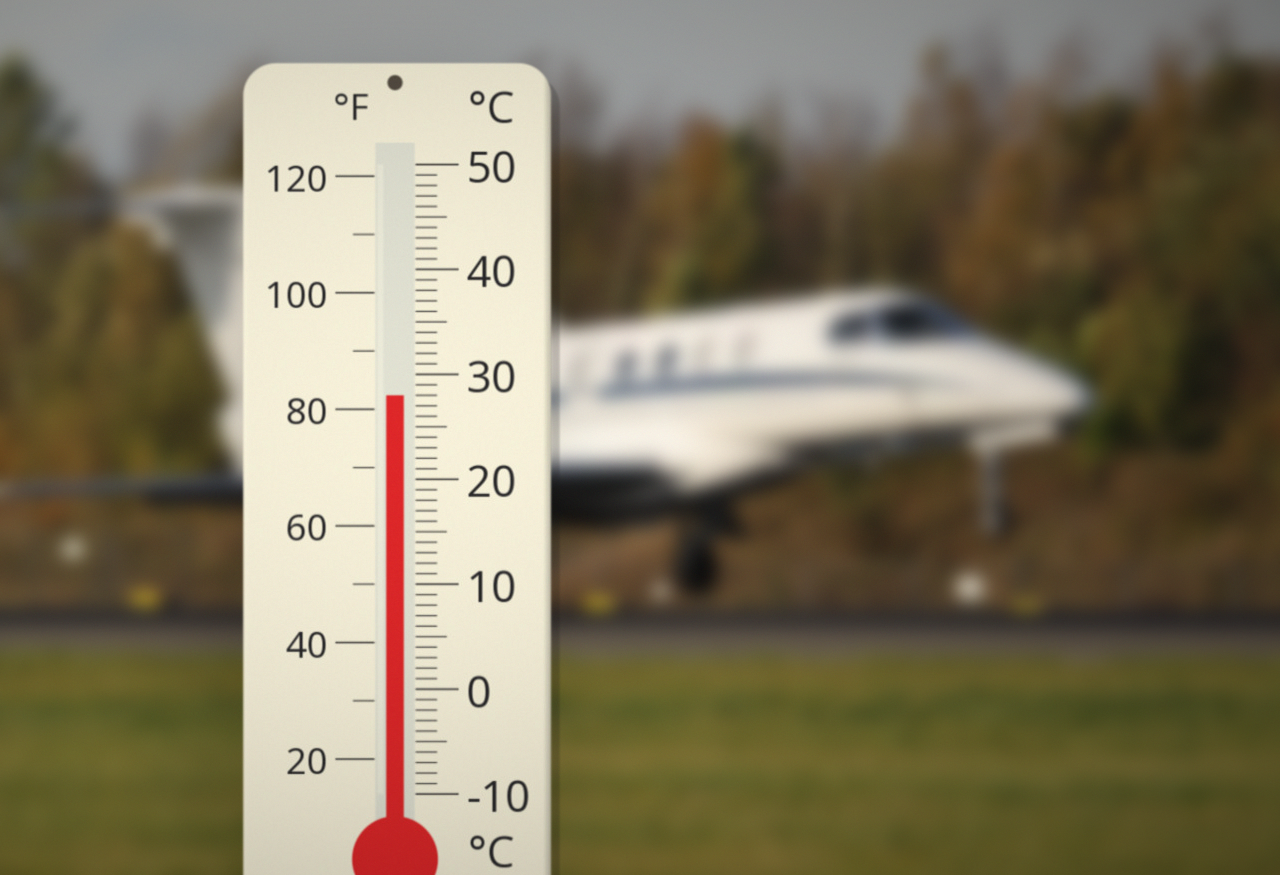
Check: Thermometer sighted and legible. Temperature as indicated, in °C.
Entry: 28 °C
